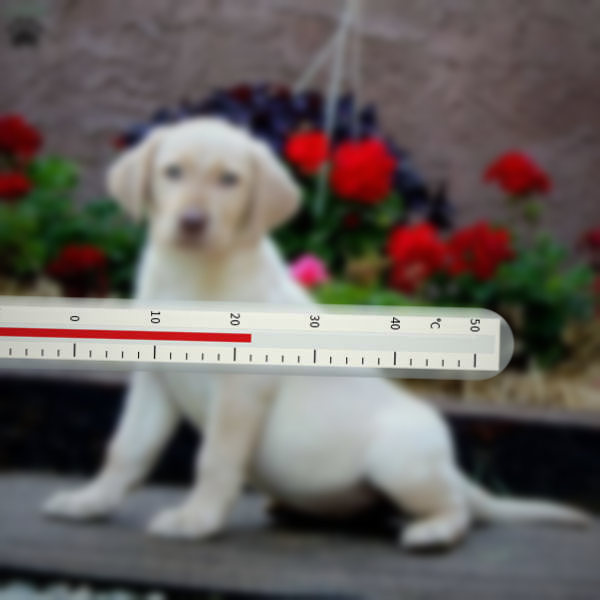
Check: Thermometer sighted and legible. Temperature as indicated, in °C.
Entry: 22 °C
